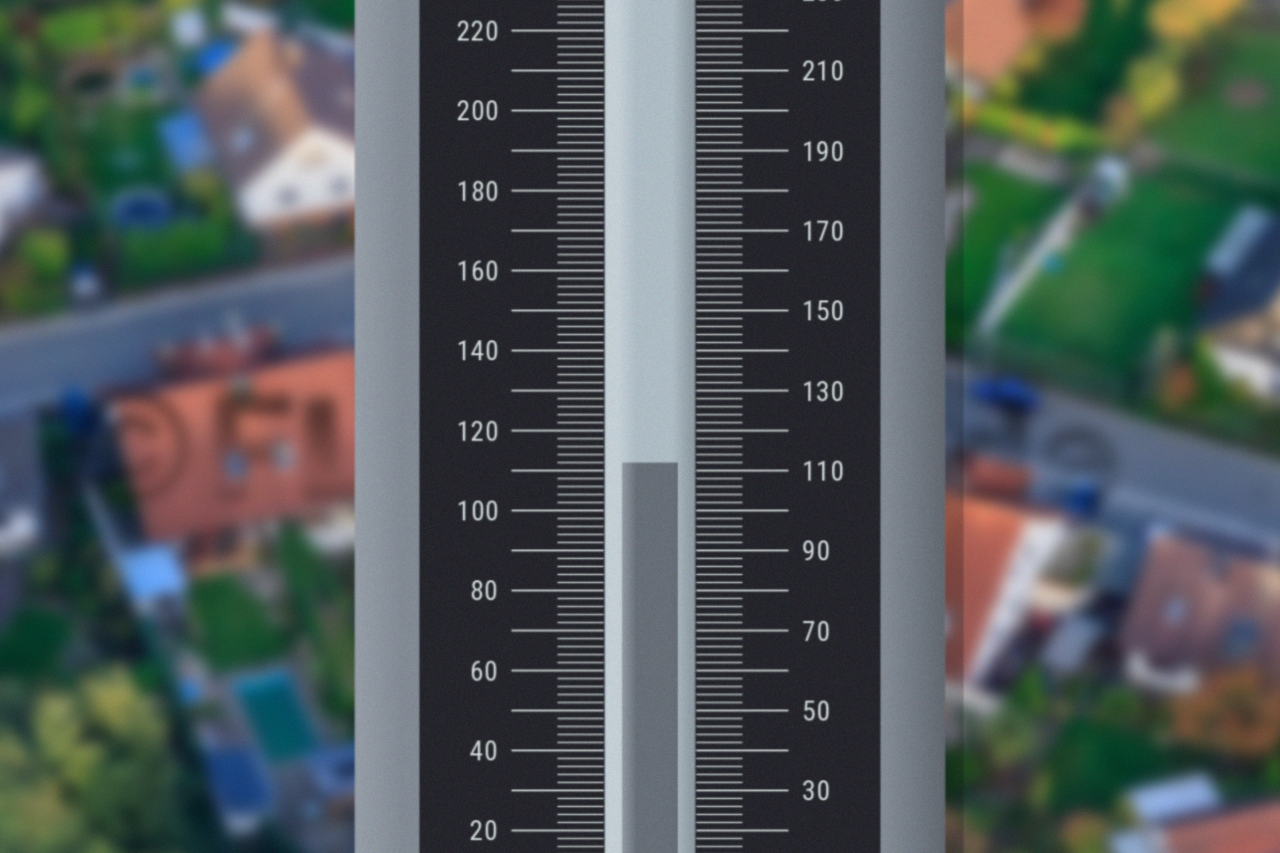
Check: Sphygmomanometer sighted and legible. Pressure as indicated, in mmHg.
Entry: 112 mmHg
